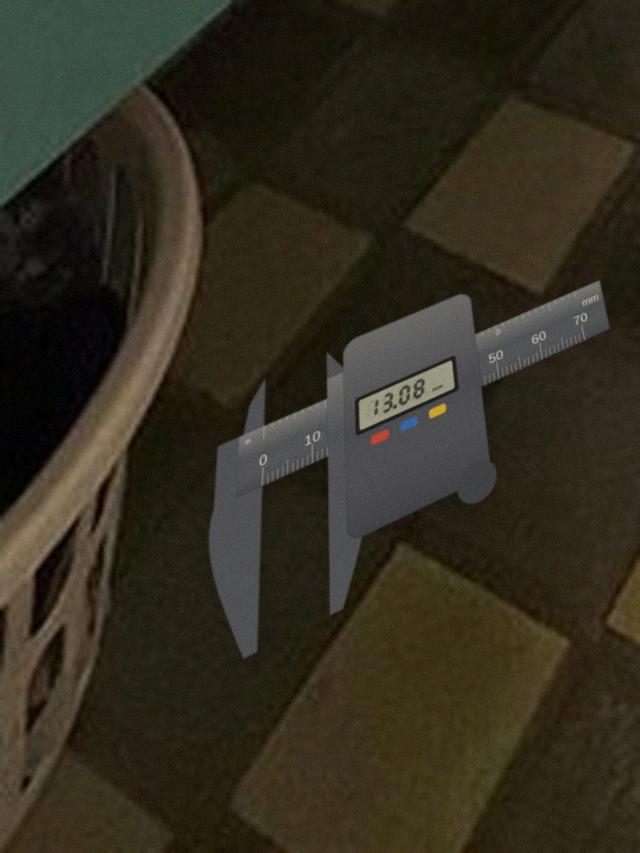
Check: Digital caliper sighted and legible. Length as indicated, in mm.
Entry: 13.08 mm
